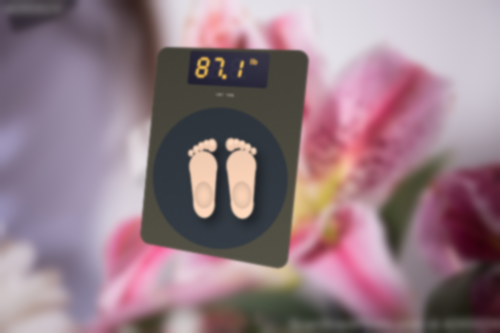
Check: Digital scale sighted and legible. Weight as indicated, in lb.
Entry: 87.1 lb
